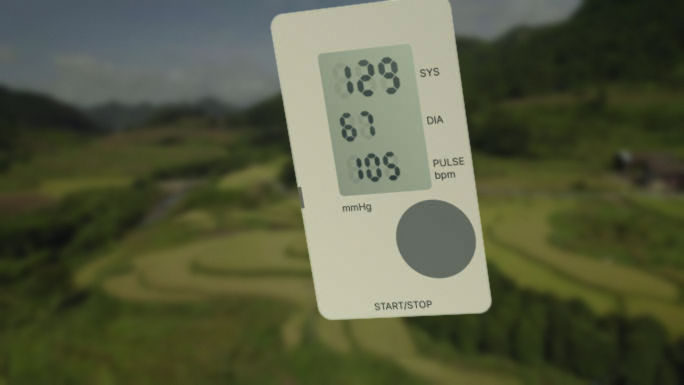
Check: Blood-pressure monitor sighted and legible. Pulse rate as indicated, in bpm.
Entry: 105 bpm
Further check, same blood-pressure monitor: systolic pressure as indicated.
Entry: 129 mmHg
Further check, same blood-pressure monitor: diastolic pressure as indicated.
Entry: 67 mmHg
